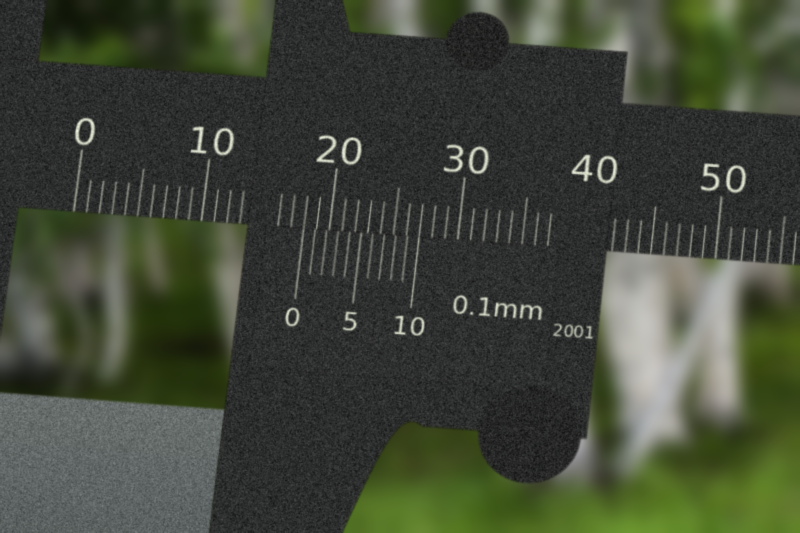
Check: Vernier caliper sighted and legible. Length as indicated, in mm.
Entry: 18.0 mm
